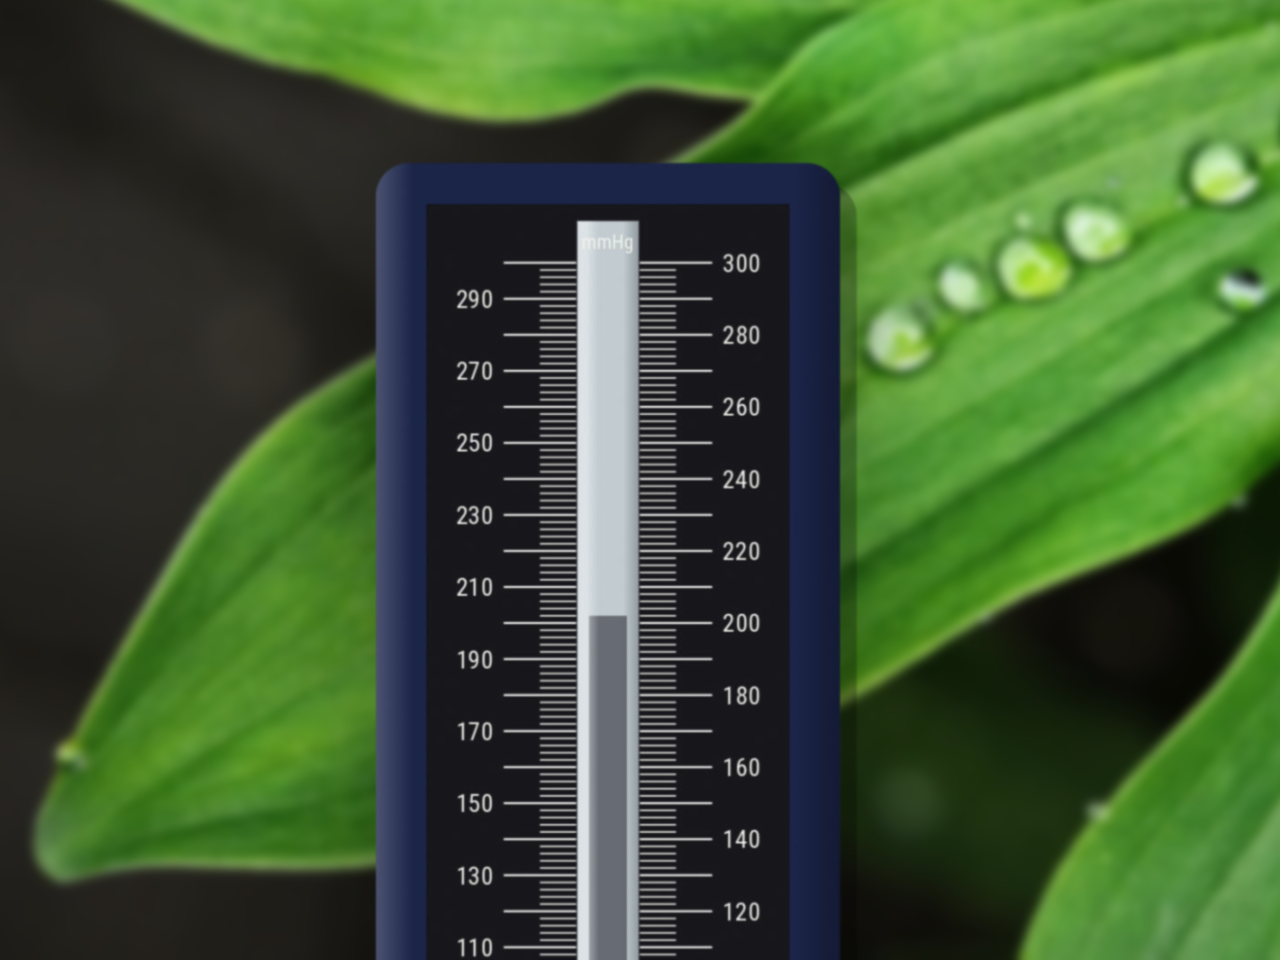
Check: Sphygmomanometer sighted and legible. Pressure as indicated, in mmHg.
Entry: 202 mmHg
